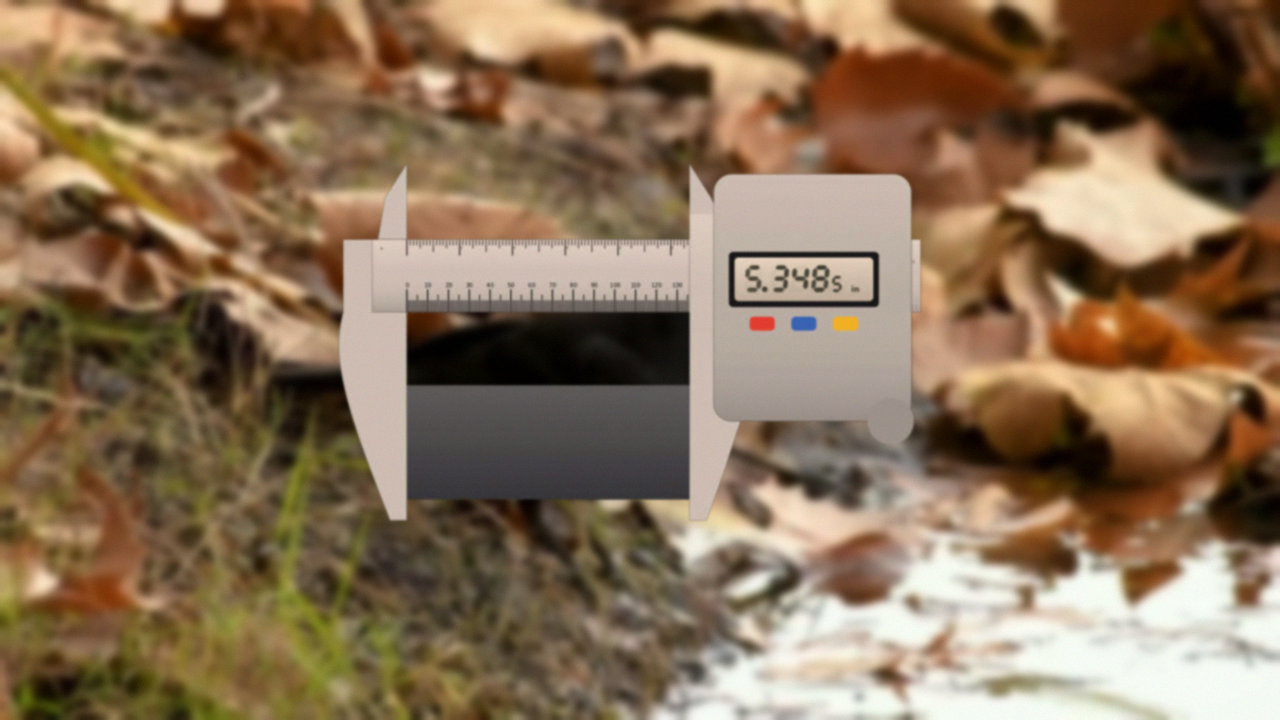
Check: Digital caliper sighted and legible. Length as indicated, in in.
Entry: 5.3485 in
